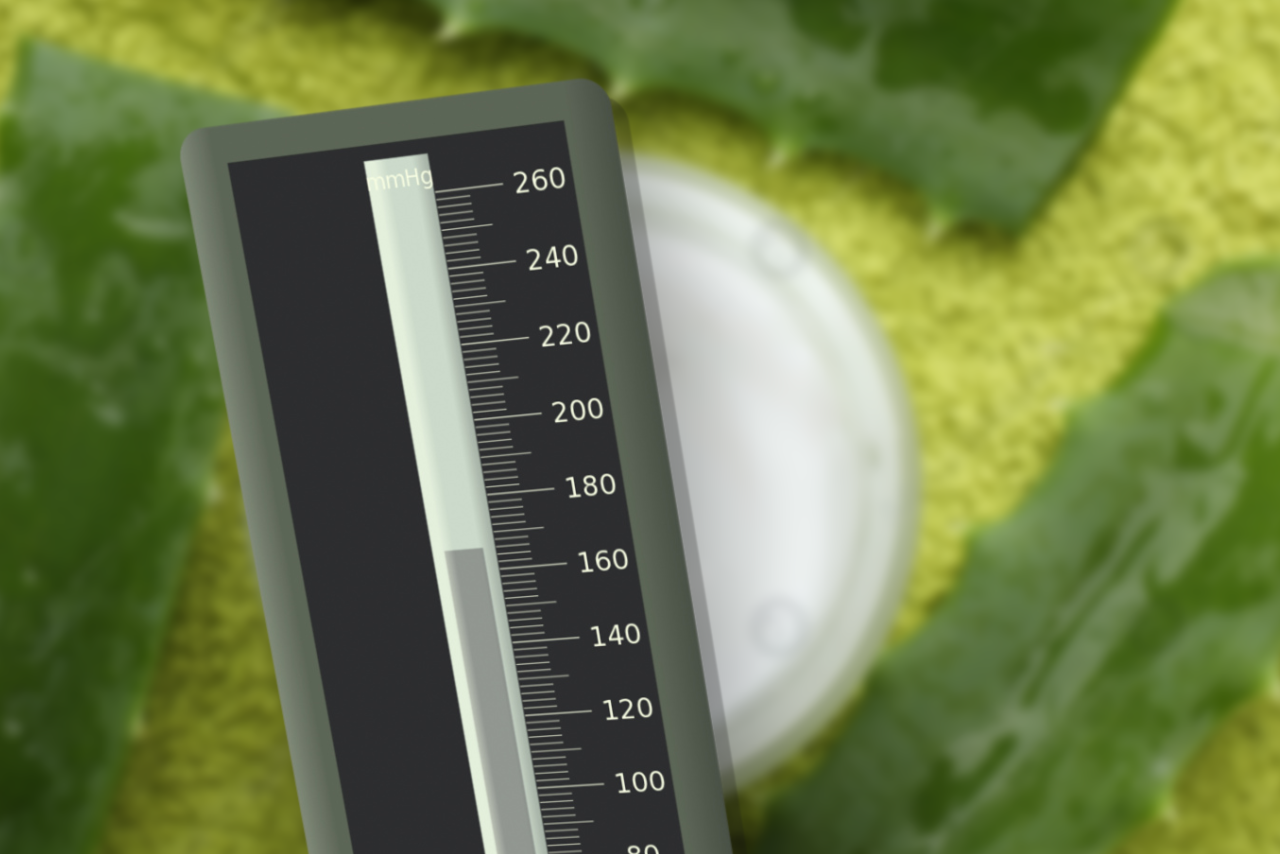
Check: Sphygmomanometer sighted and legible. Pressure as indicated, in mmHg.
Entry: 166 mmHg
